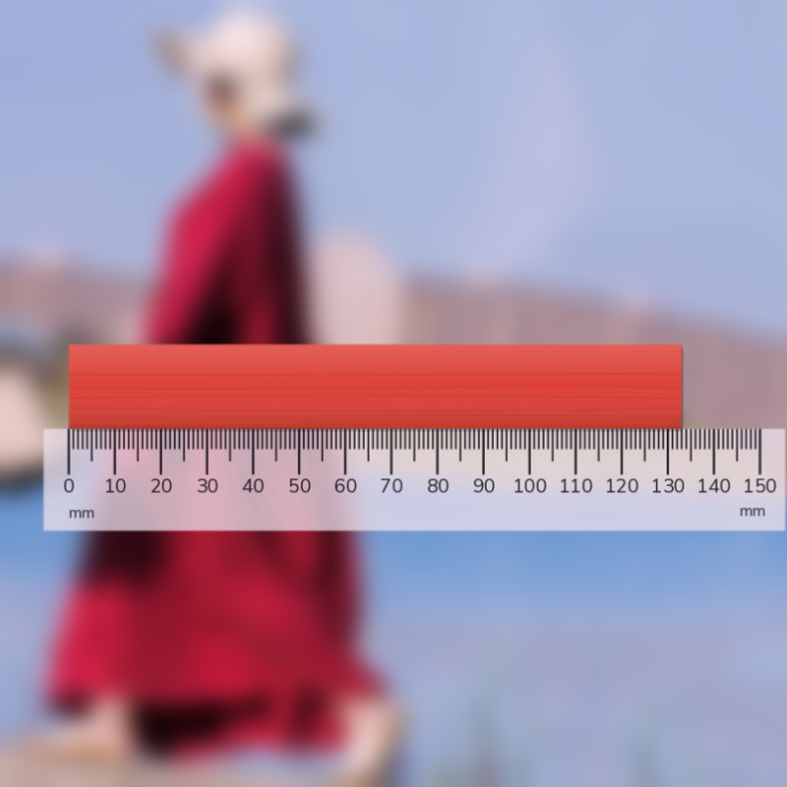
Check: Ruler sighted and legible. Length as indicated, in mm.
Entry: 133 mm
